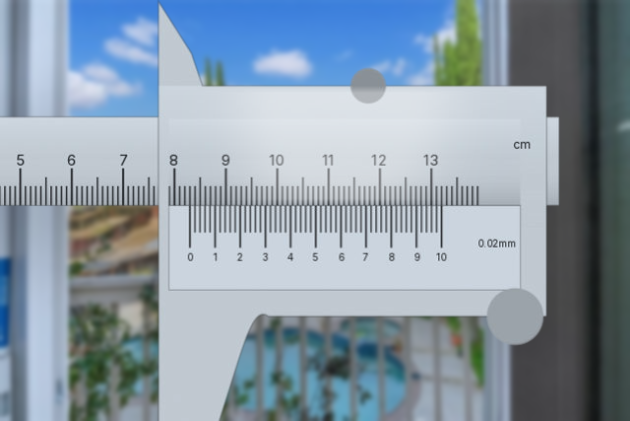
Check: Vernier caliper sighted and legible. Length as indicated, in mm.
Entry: 83.0 mm
